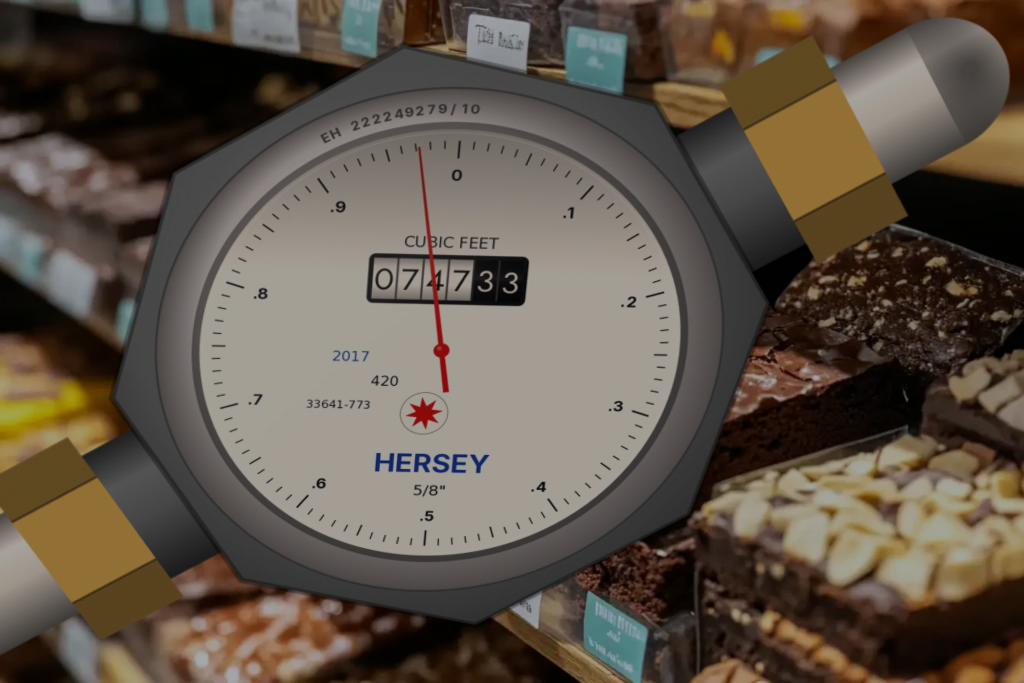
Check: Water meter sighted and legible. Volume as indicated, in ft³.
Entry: 74732.97 ft³
